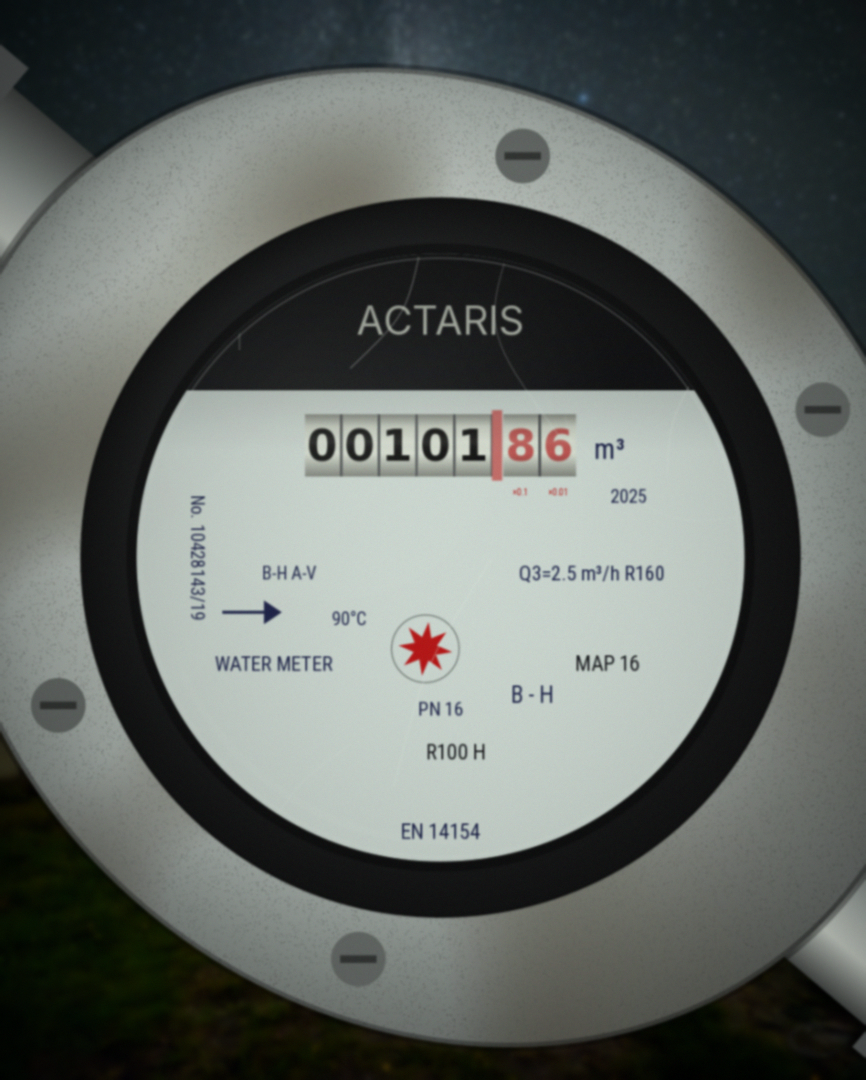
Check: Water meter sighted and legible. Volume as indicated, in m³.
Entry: 101.86 m³
